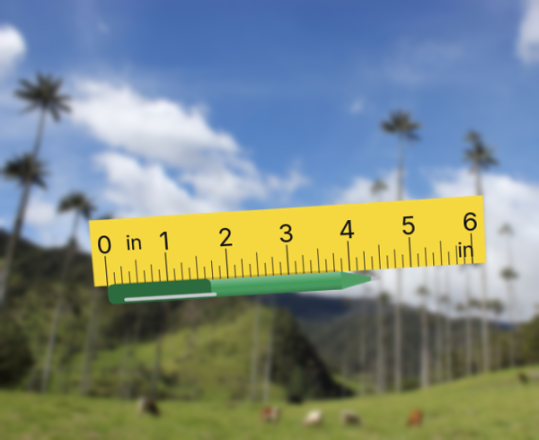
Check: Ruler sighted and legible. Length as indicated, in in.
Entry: 4.5 in
